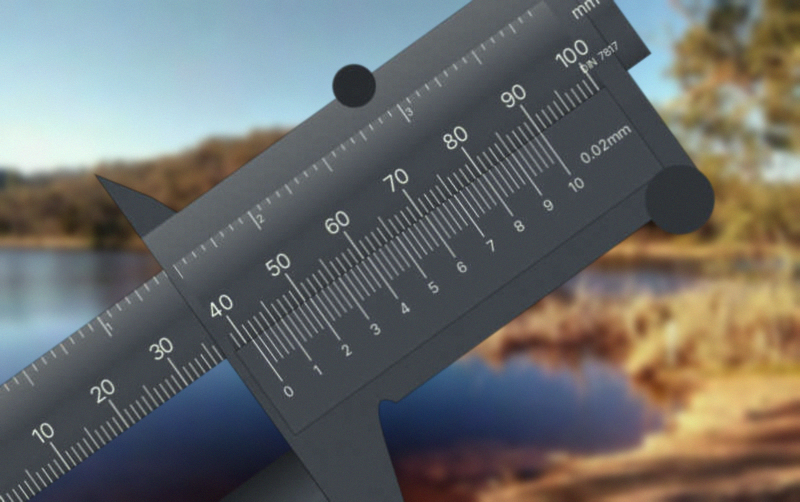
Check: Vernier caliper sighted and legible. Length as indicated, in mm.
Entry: 41.0 mm
